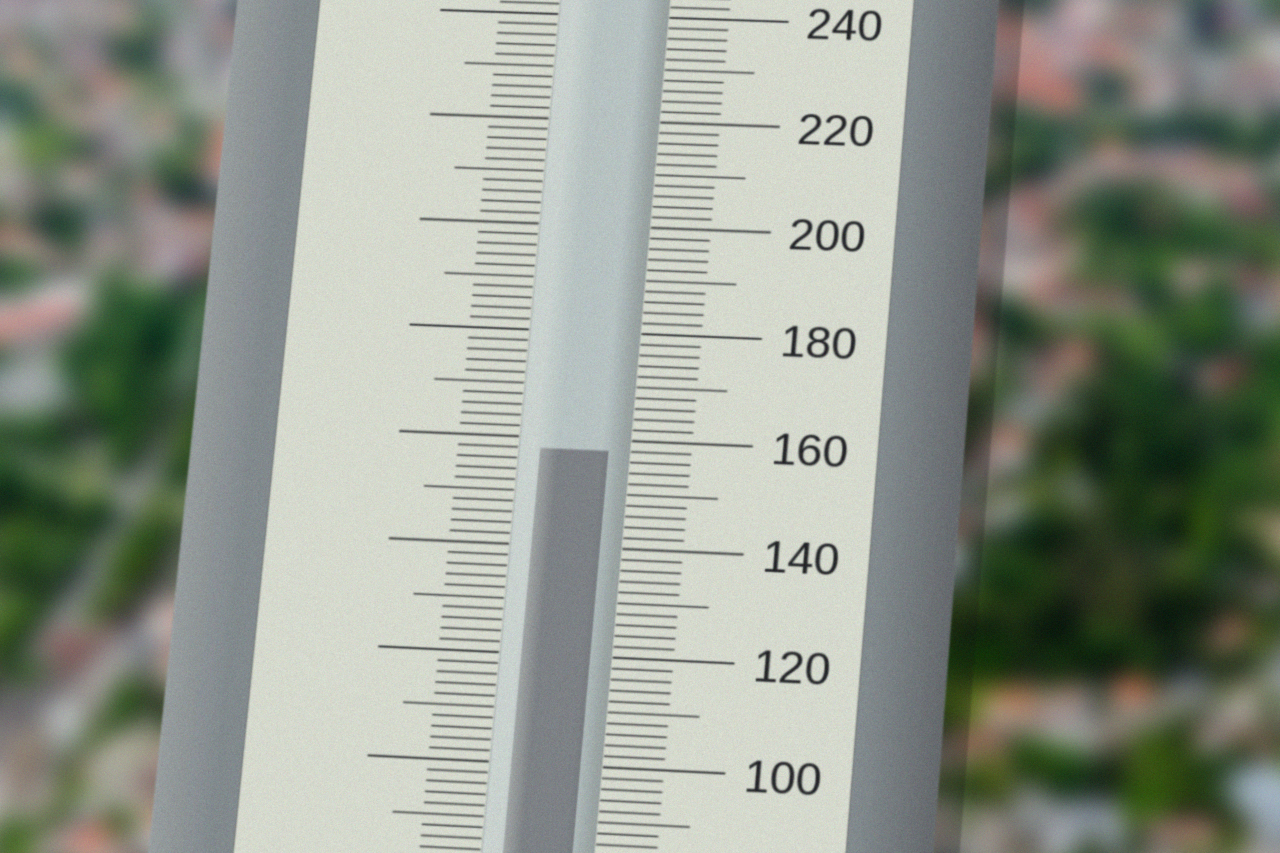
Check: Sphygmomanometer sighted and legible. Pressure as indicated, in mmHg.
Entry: 158 mmHg
